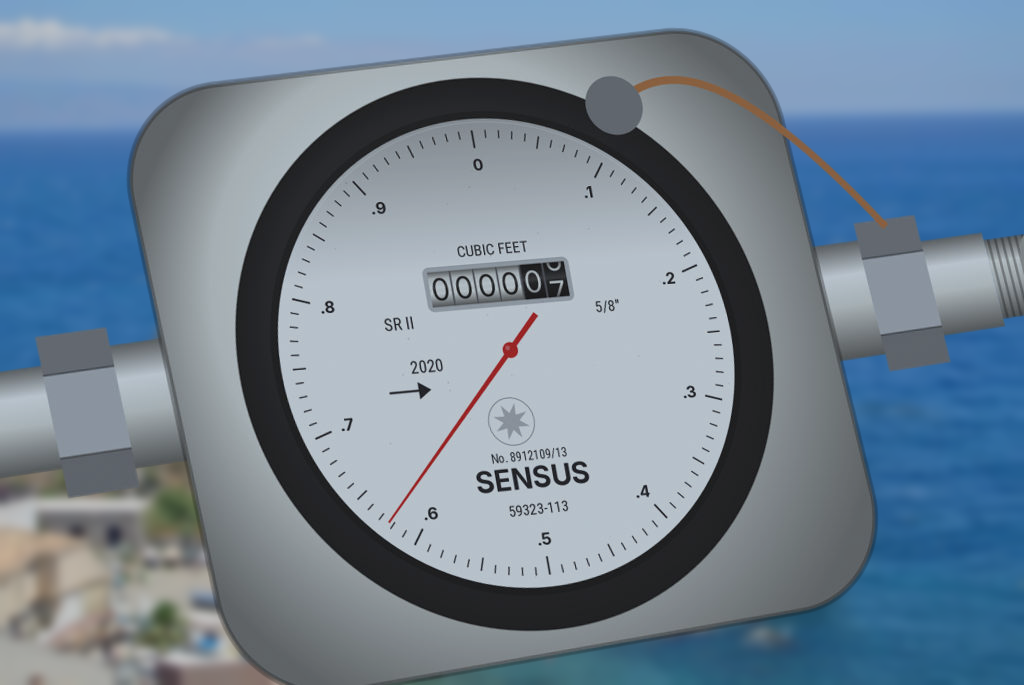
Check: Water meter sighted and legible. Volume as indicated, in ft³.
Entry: 6.62 ft³
